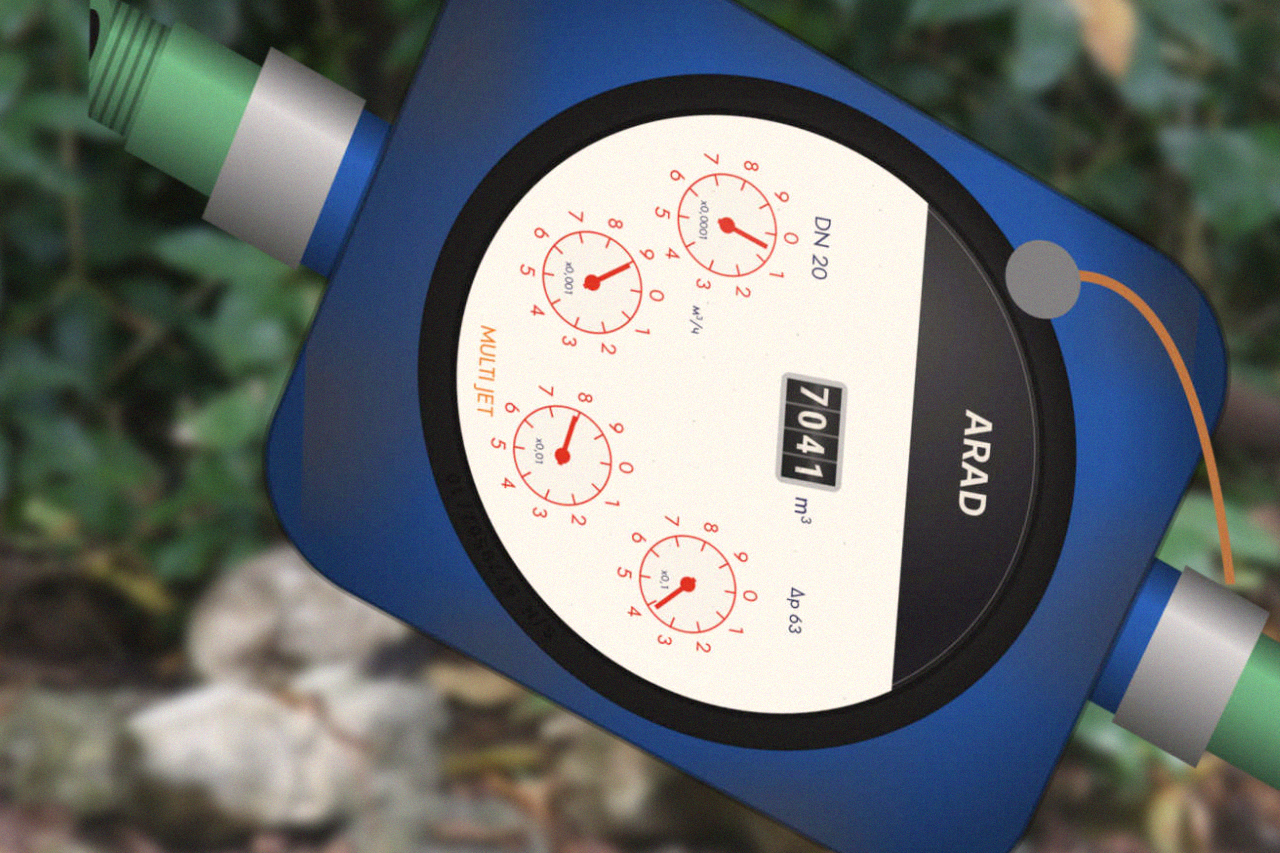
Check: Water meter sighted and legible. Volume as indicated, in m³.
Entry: 7041.3790 m³
